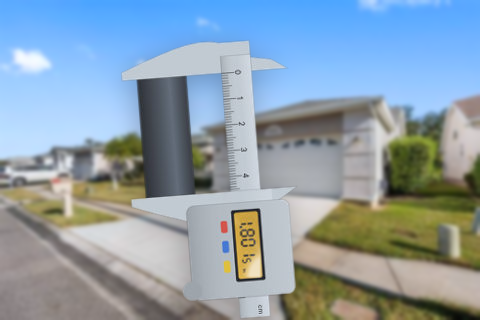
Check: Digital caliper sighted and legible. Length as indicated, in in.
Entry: 1.8015 in
